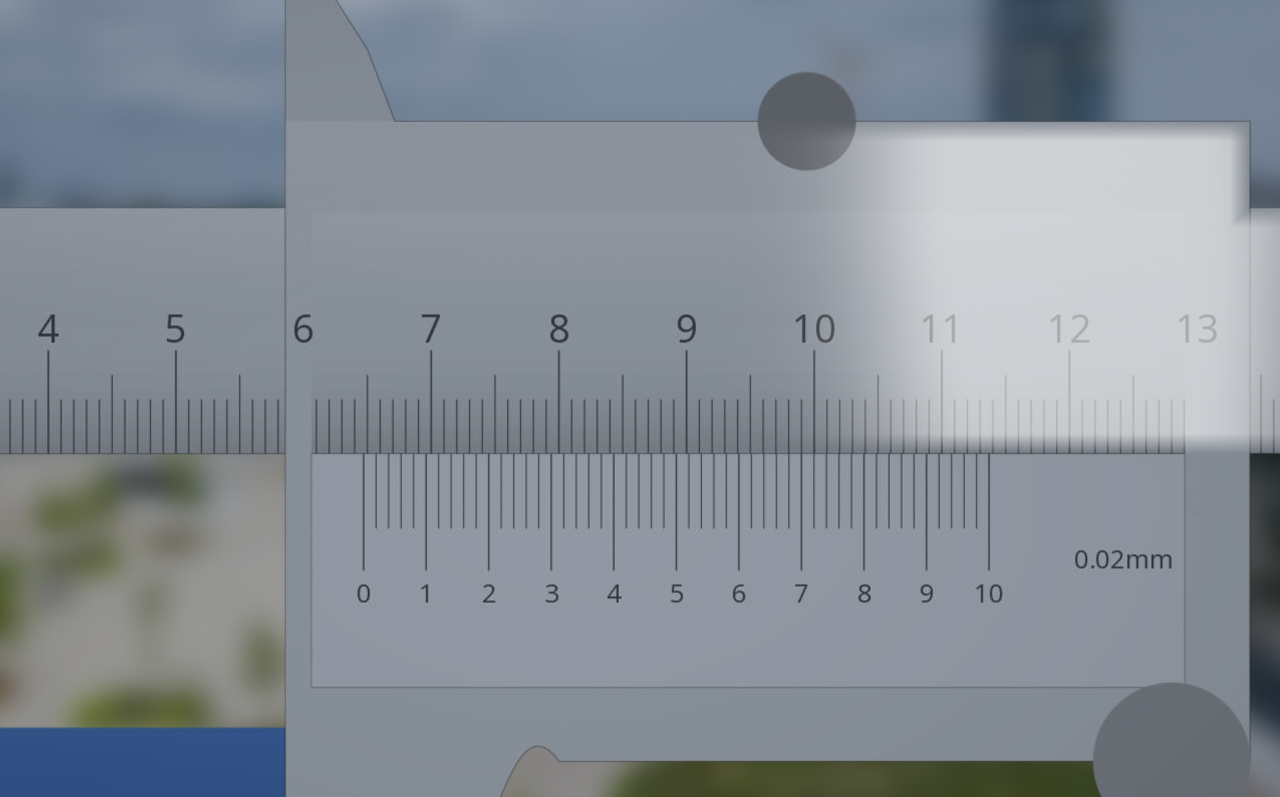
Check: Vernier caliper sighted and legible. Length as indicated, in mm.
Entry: 64.7 mm
